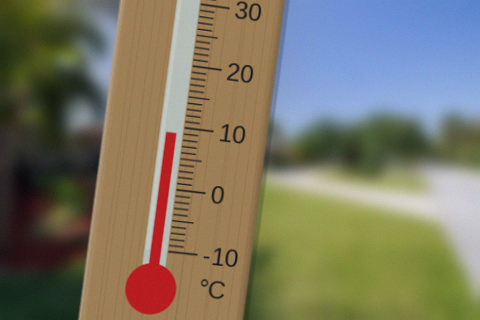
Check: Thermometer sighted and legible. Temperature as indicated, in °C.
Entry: 9 °C
